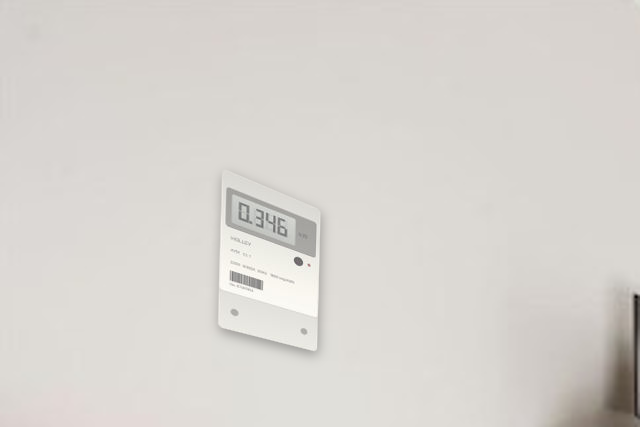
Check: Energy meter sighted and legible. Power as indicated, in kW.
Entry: 0.346 kW
